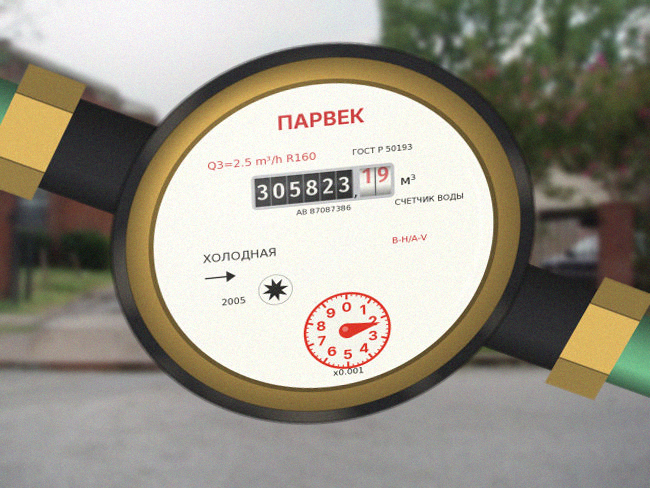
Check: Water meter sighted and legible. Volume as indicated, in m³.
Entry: 305823.192 m³
